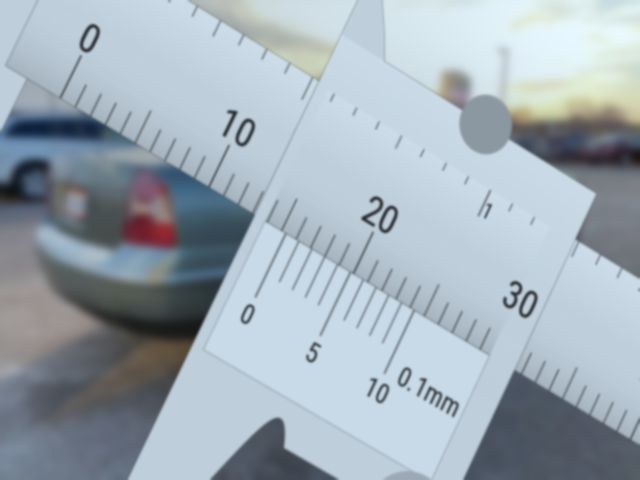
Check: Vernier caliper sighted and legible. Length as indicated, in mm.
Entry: 15.3 mm
